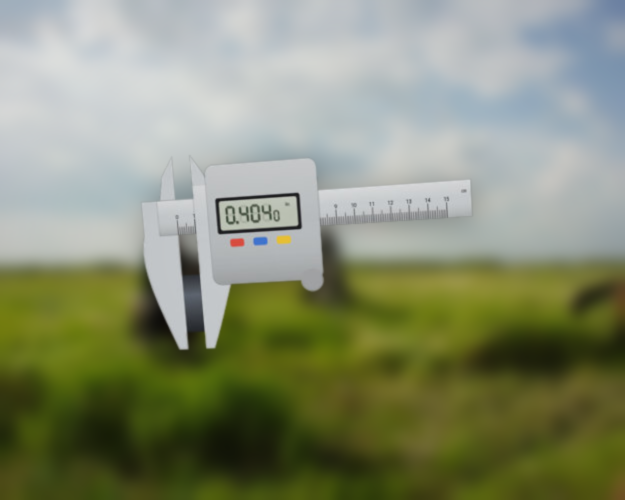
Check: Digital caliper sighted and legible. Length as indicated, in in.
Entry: 0.4040 in
